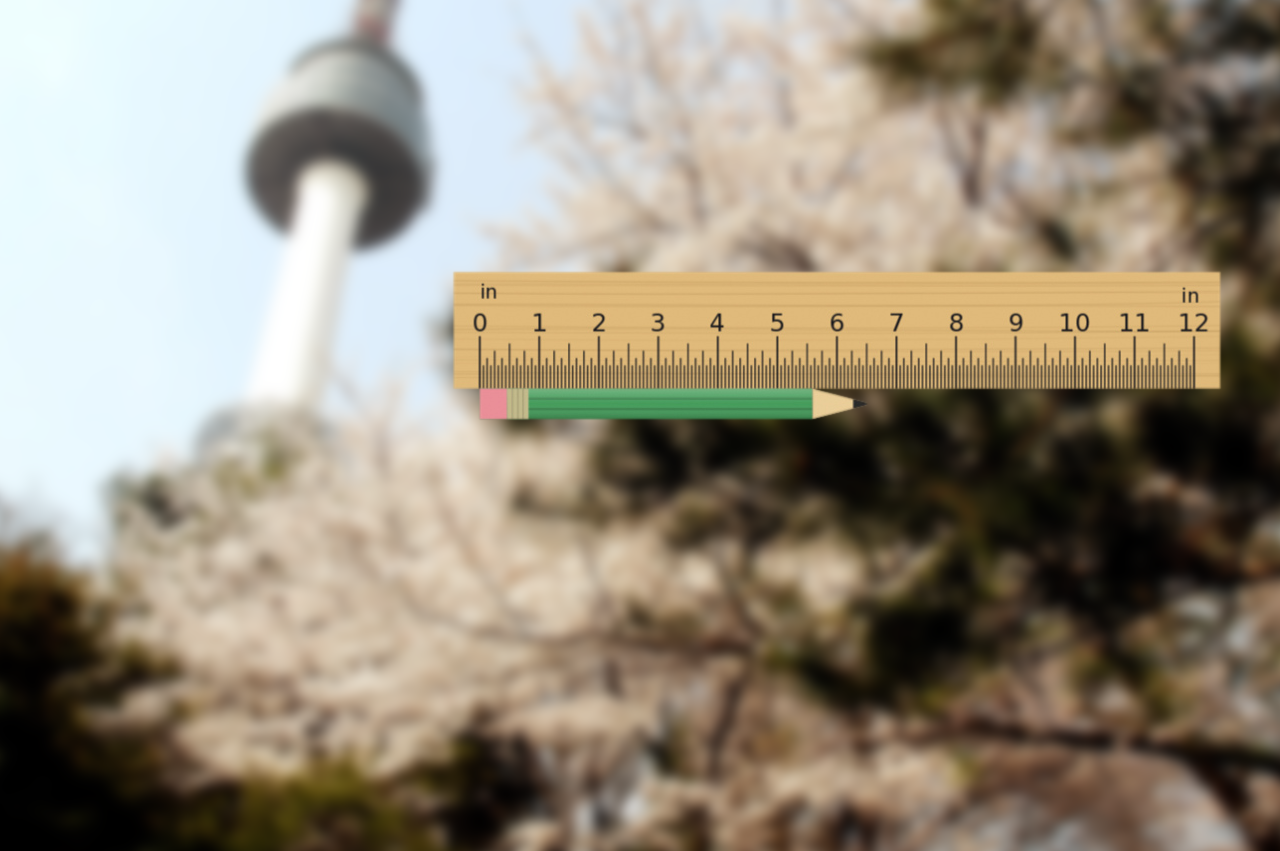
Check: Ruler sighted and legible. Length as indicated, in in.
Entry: 6.5 in
